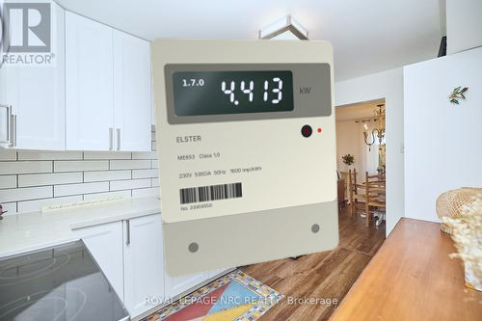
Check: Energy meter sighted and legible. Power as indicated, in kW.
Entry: 4.413 kW
